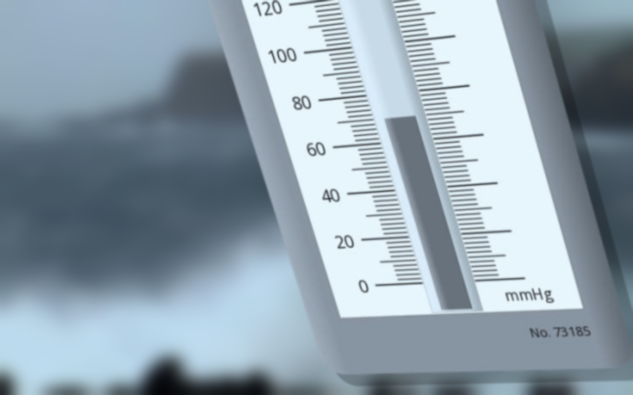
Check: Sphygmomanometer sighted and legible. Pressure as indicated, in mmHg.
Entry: 70 mmHg
